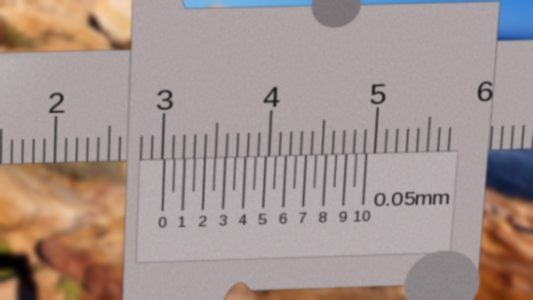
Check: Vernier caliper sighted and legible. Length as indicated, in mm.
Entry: 30.2 mm
